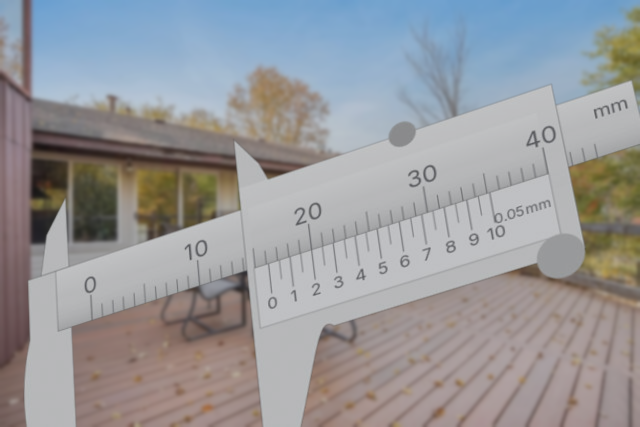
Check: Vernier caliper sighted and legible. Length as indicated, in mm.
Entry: 16.2 mm
